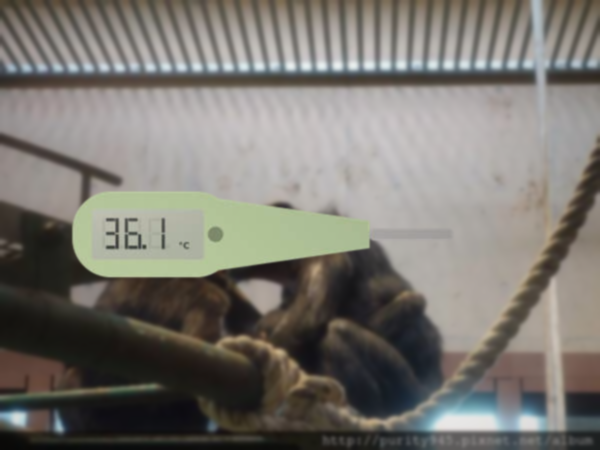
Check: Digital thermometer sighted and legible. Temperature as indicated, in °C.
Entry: 36.1 °C
